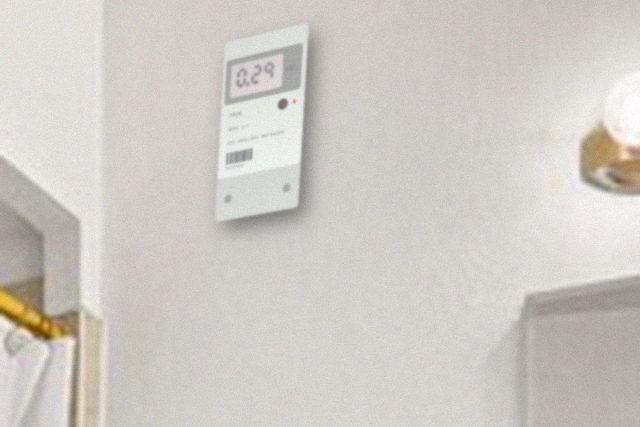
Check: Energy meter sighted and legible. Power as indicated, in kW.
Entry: 0.29 kW
